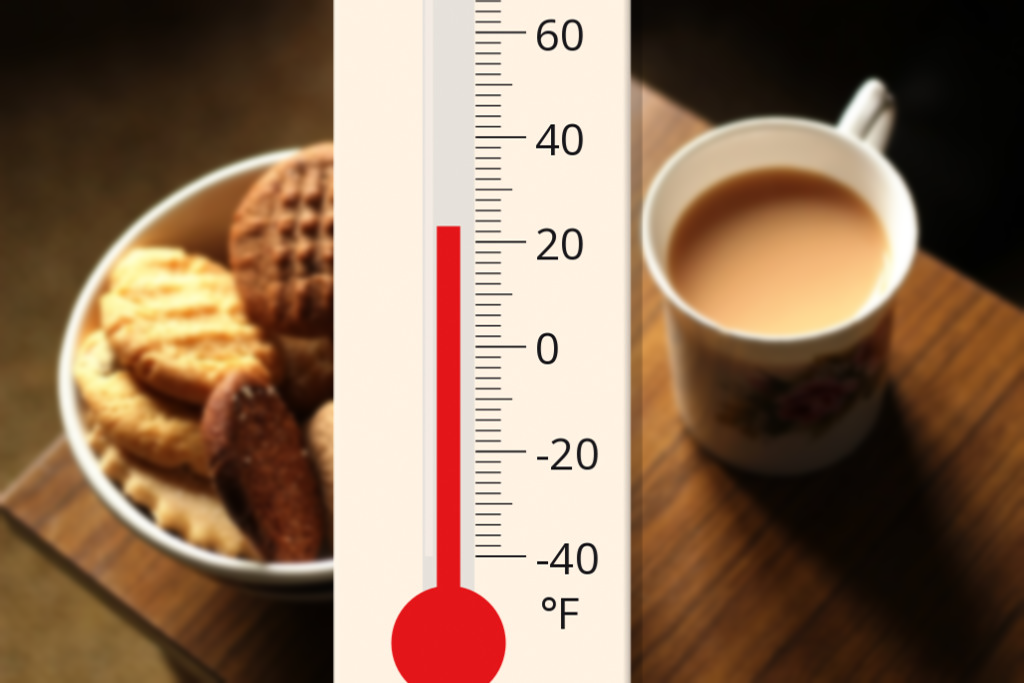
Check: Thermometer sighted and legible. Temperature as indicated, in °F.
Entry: 23 °F
